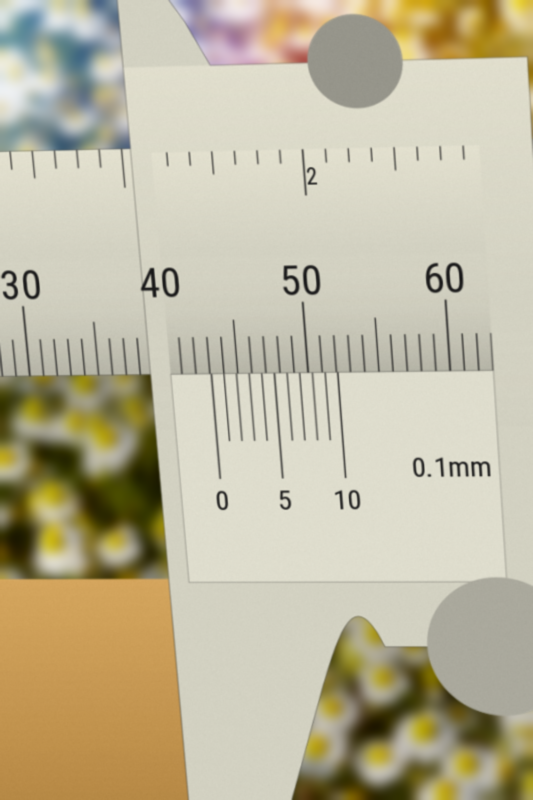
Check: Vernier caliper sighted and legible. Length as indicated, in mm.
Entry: 43.1 mm
